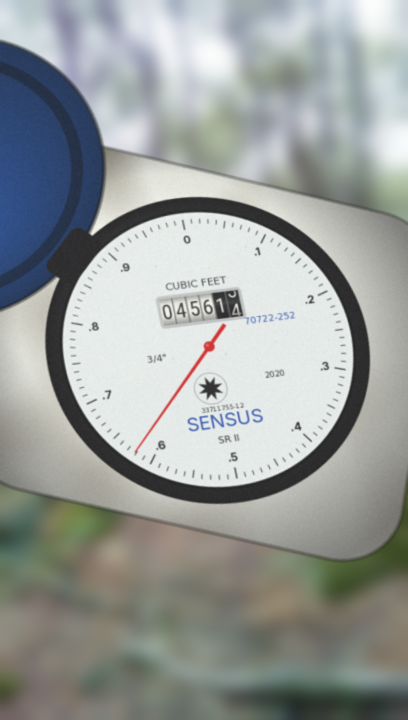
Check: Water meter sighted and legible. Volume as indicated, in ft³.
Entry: 45613.62 ft³
